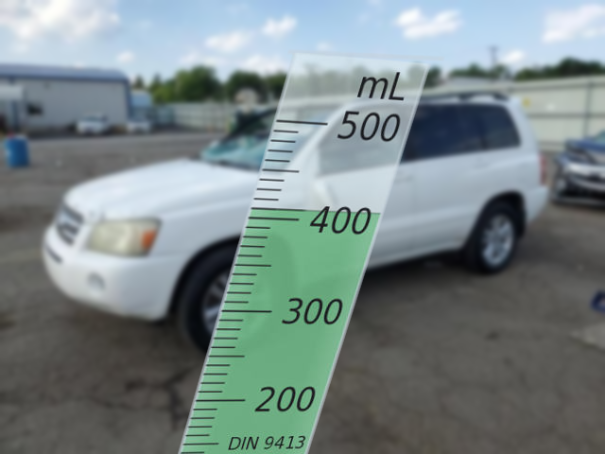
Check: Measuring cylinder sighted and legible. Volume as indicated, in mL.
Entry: 410 mL
